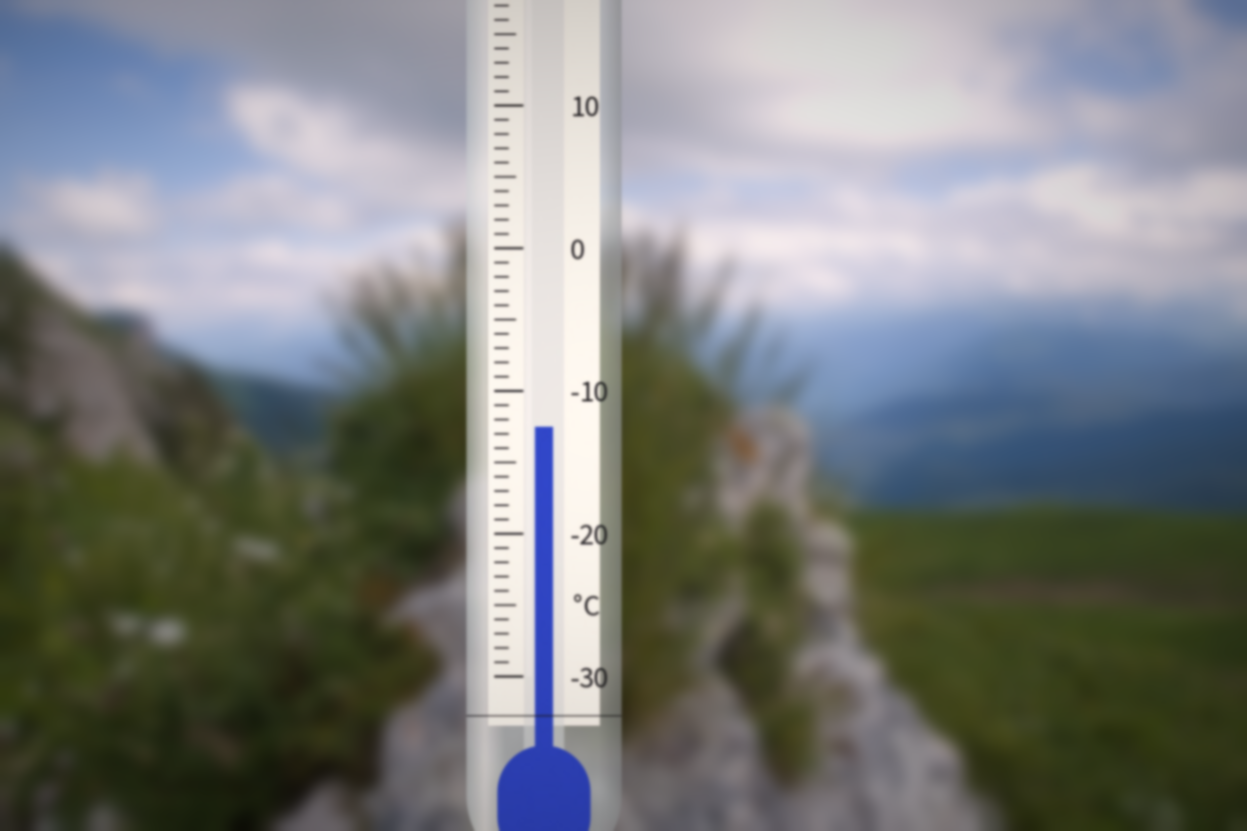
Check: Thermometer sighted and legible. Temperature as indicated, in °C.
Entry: -12.5 °C
